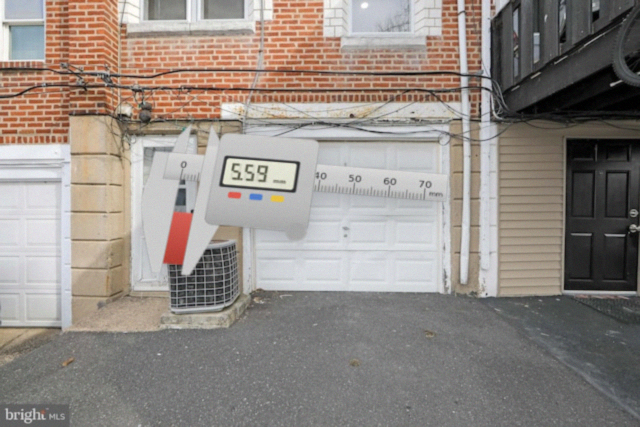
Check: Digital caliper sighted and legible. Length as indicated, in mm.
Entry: 5.59 mm
